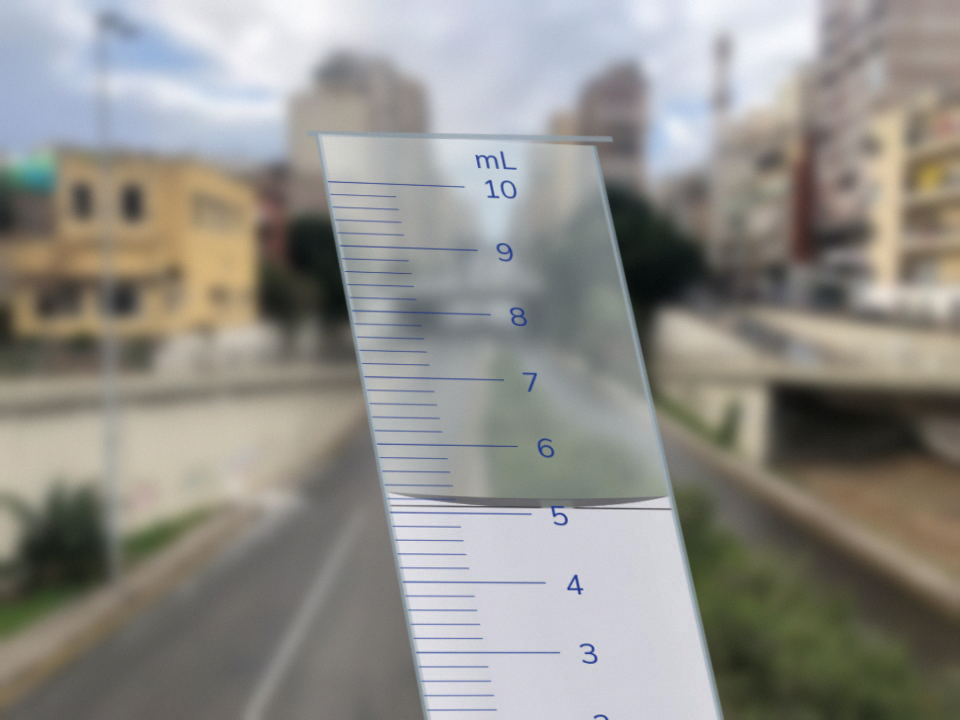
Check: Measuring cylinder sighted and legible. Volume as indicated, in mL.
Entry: 5.1 mL
